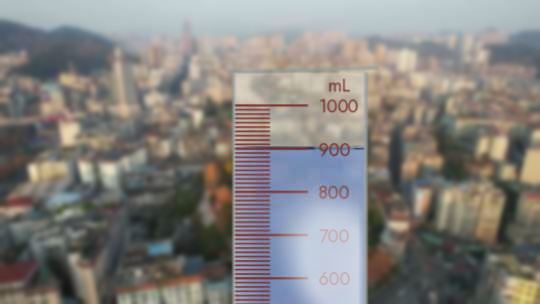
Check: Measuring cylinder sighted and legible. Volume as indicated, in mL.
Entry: 900 mL
